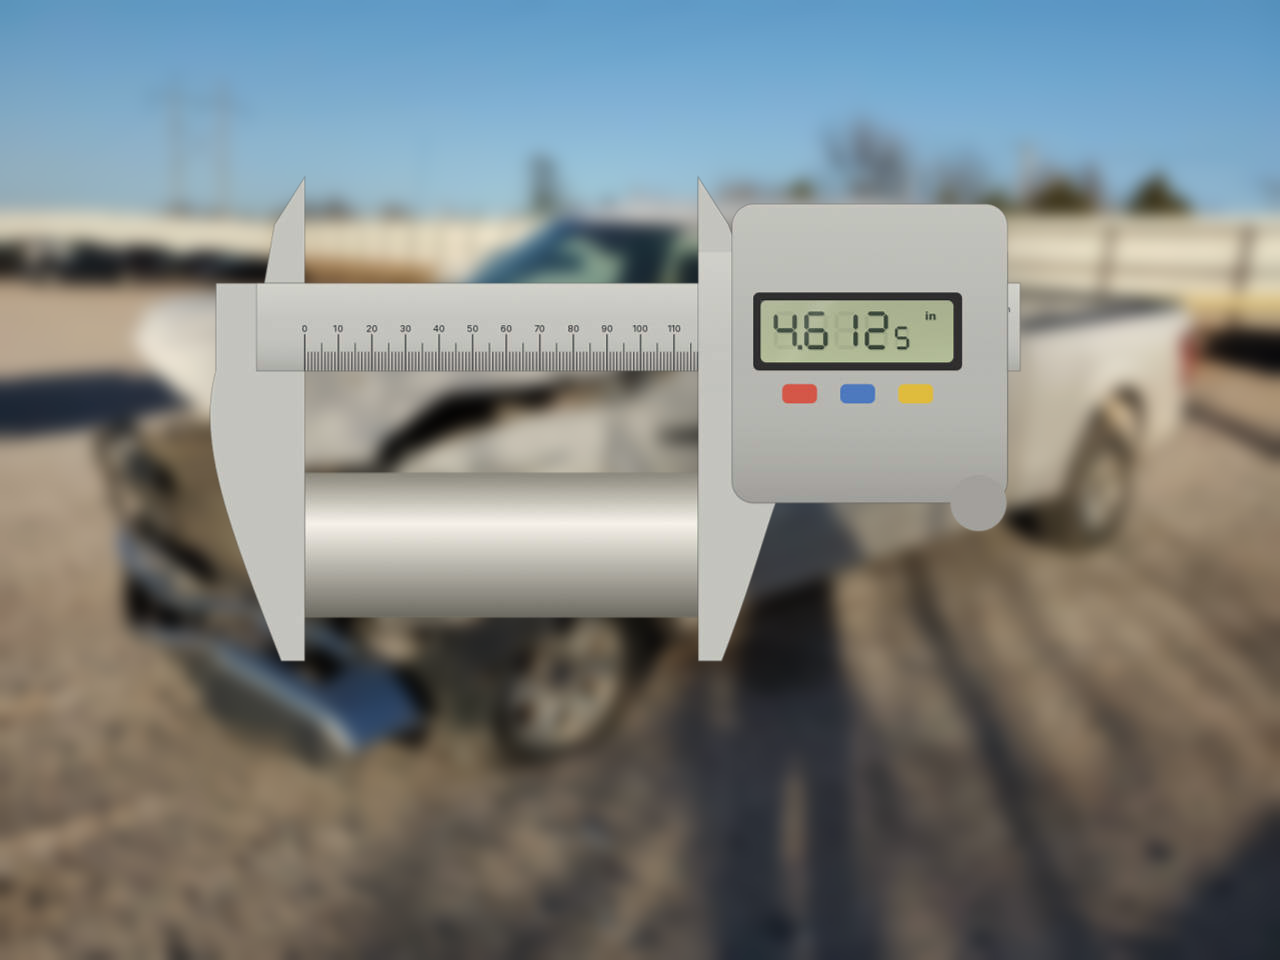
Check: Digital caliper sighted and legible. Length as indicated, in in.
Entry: 4.6125 in
